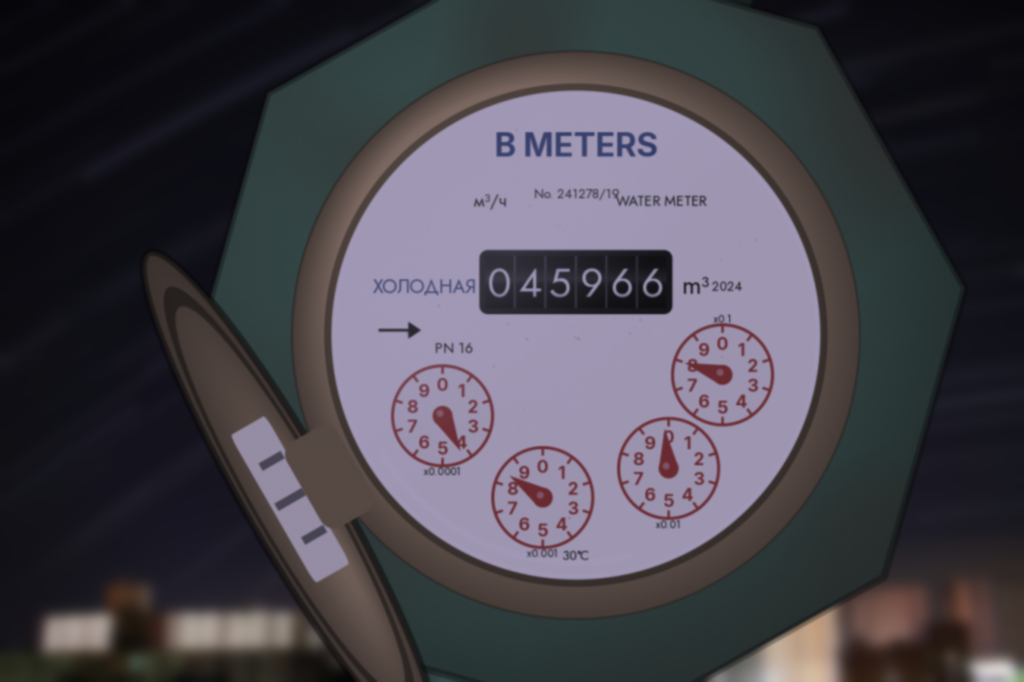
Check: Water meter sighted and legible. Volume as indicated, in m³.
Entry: 45966.7984 m³
